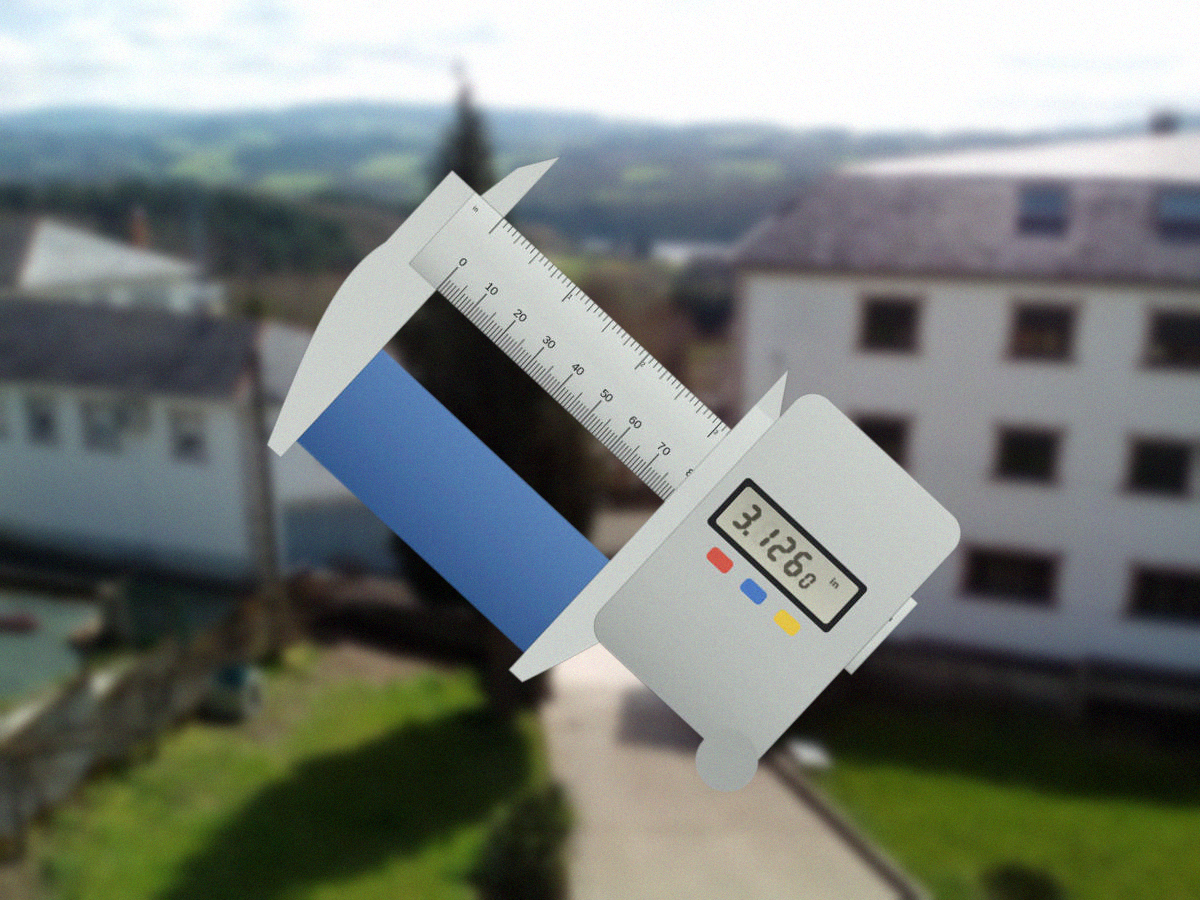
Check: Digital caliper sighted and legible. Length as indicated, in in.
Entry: 3.1260 in
